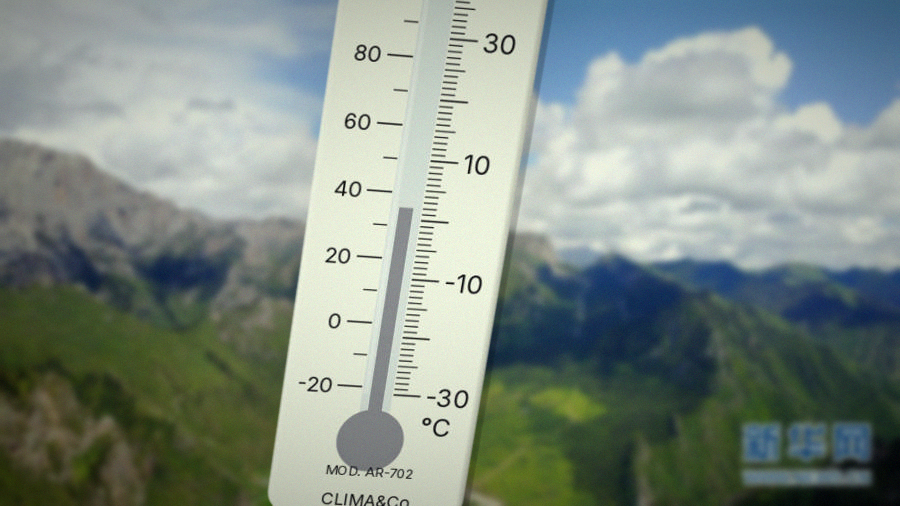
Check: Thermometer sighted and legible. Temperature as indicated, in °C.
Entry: 2 °C
